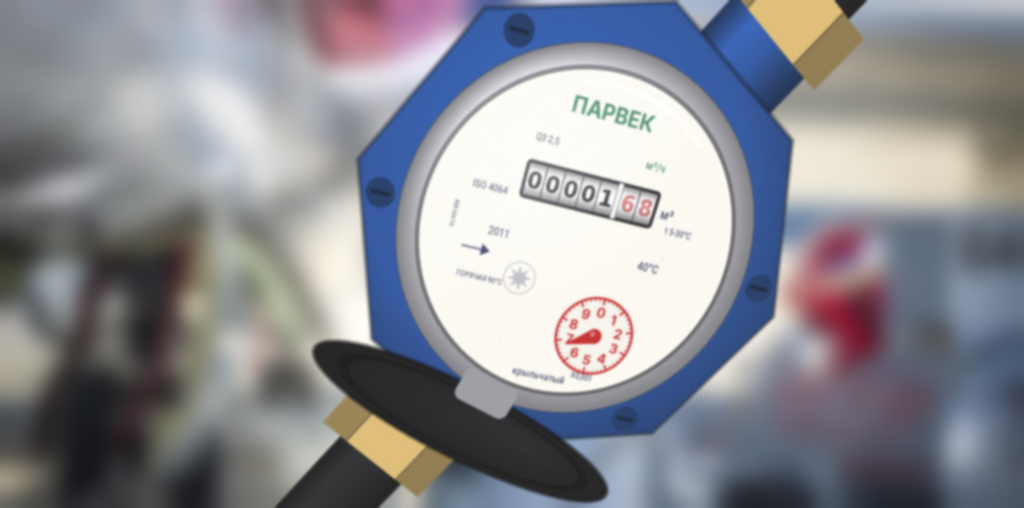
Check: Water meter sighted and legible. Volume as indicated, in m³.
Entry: 1.686 m³
